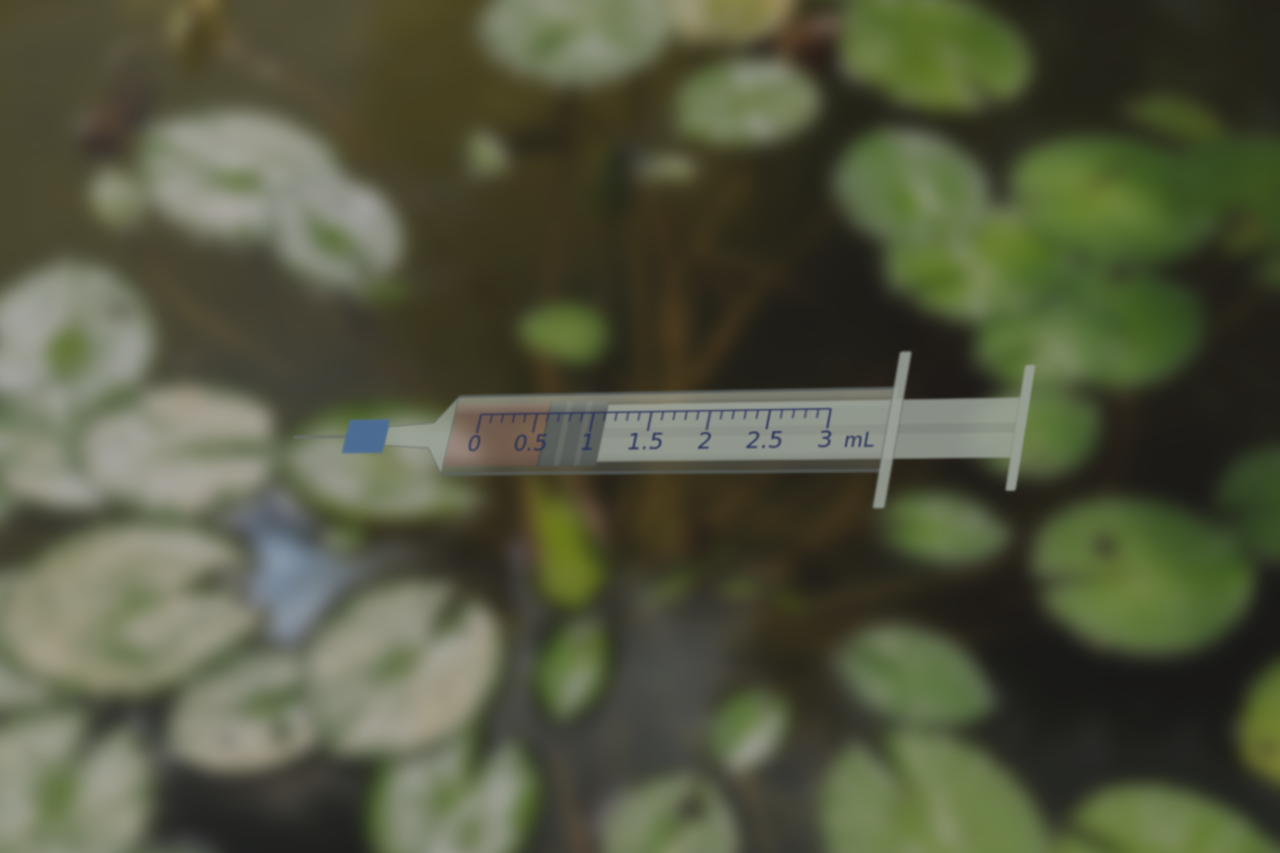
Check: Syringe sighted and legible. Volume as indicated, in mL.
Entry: 0.6 mL
